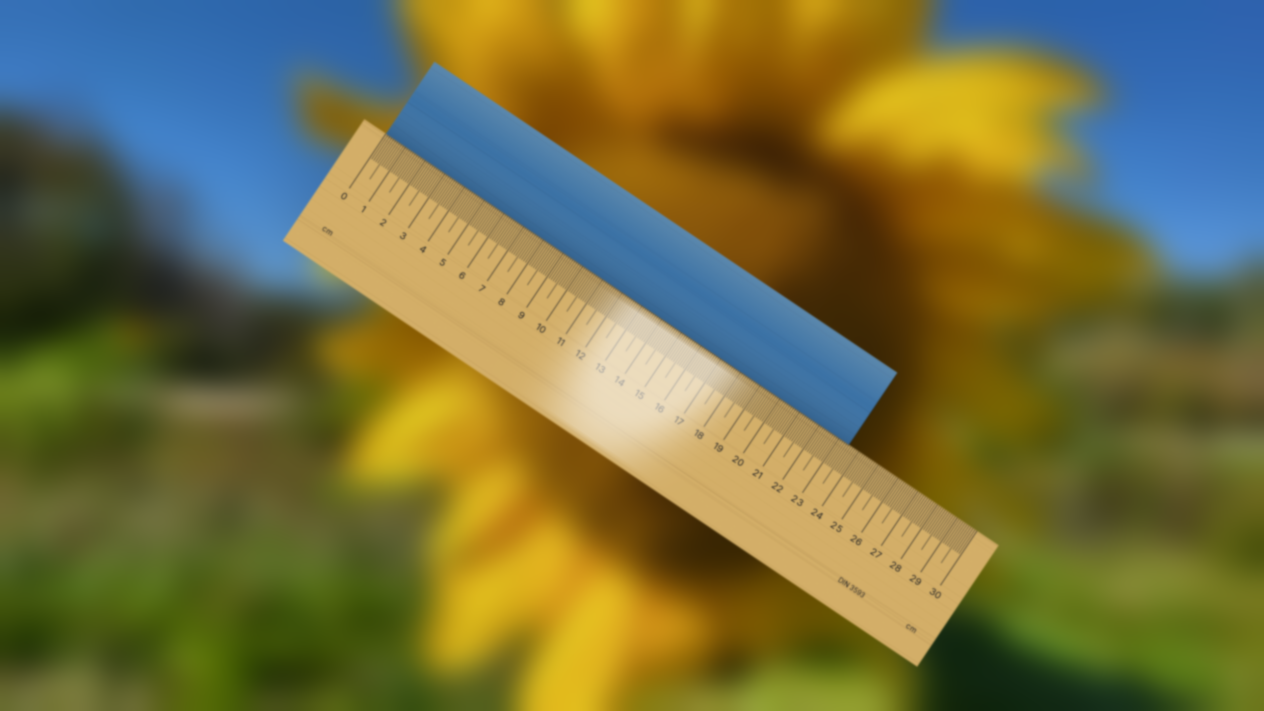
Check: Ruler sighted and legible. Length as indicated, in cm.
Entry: 23.5 cm
